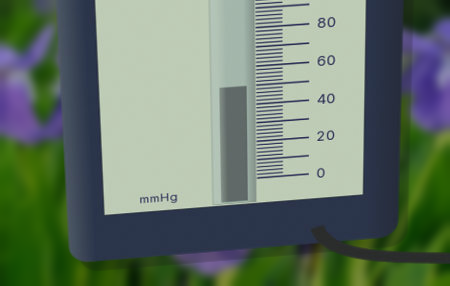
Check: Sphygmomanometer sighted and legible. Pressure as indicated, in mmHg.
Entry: 50 mmHg
